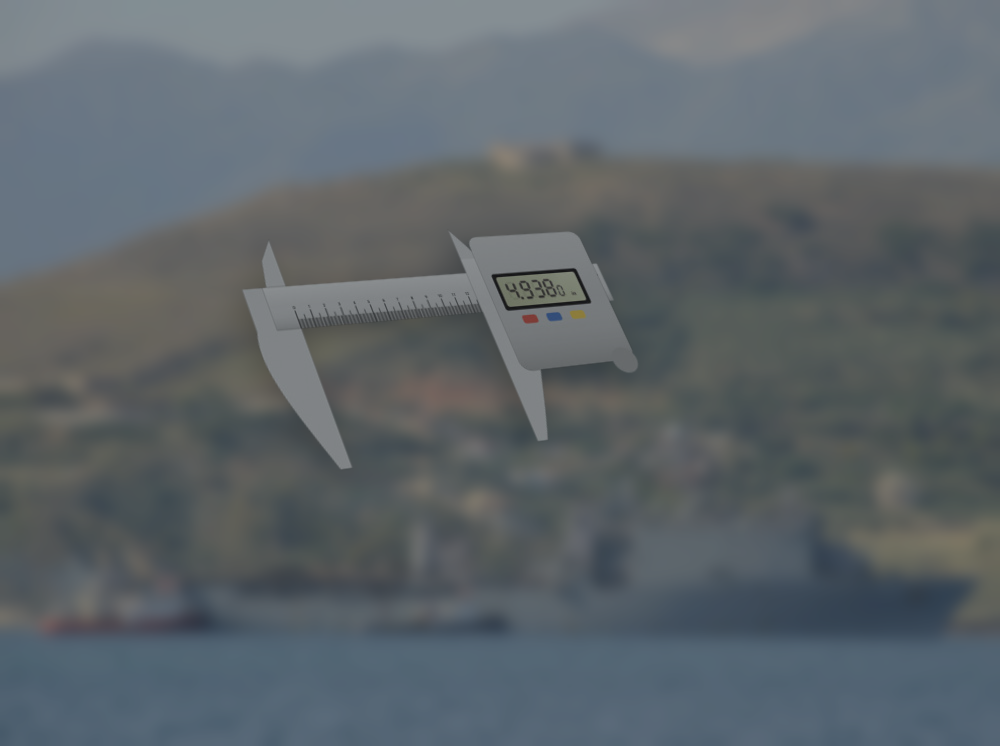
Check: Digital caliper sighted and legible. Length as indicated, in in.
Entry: 4.9380 in
